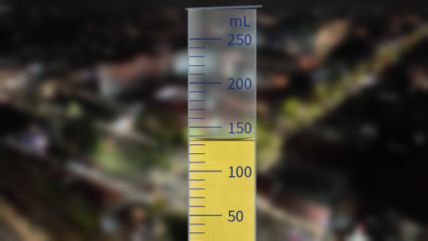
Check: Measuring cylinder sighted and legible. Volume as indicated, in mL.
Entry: 135 mL
